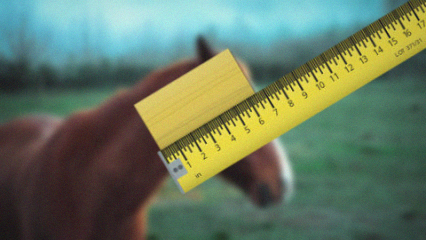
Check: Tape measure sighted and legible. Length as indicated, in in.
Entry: 6.5 in
